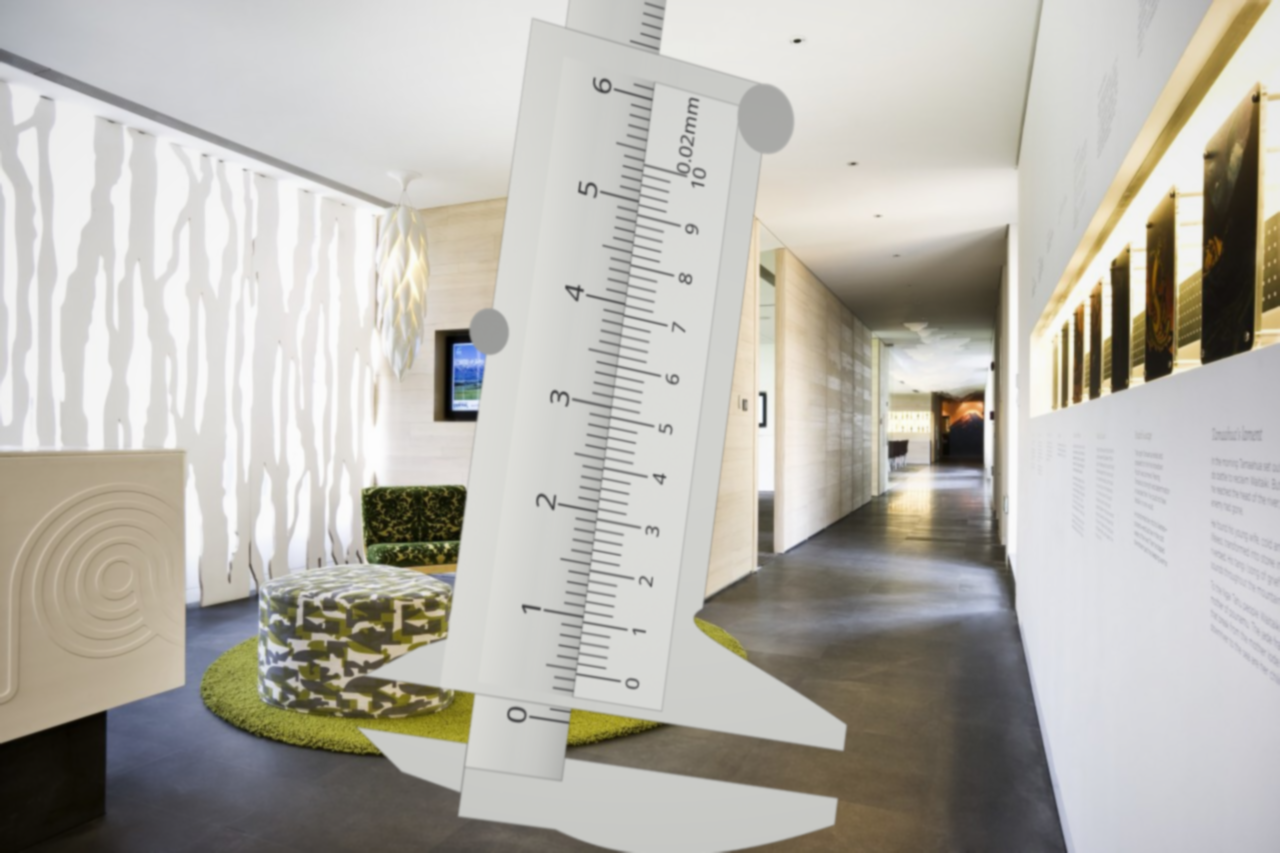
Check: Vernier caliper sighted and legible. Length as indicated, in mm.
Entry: 4.6 mm
